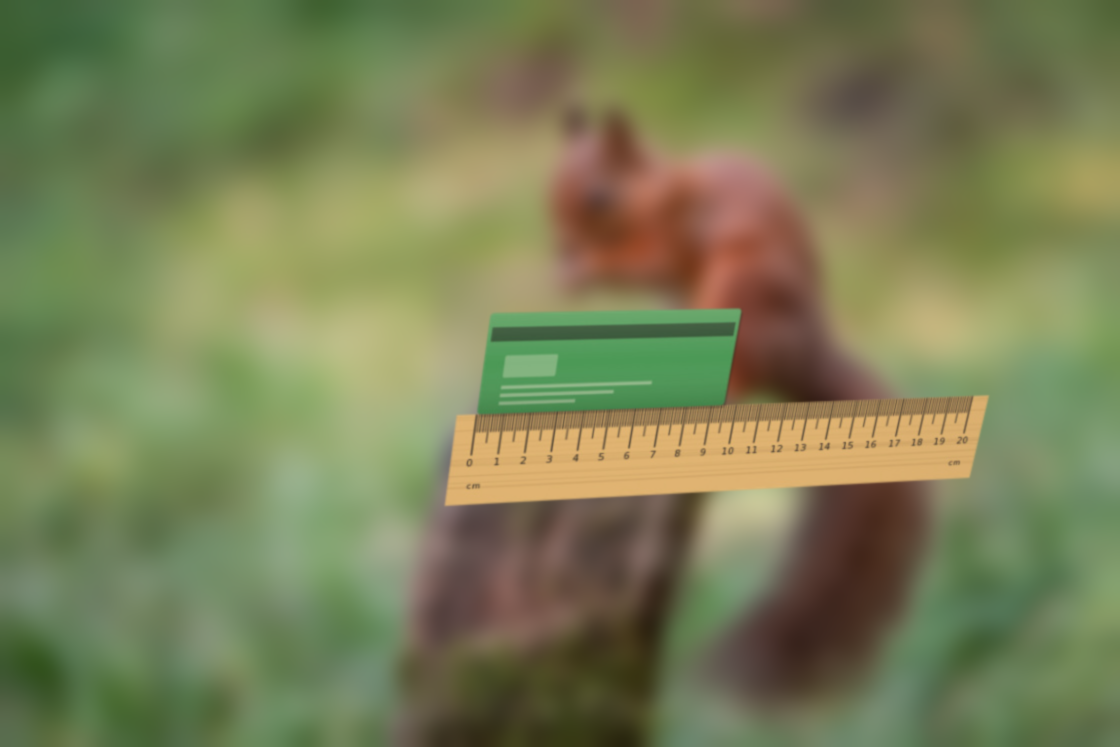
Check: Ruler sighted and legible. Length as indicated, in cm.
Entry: 9.5 cm
